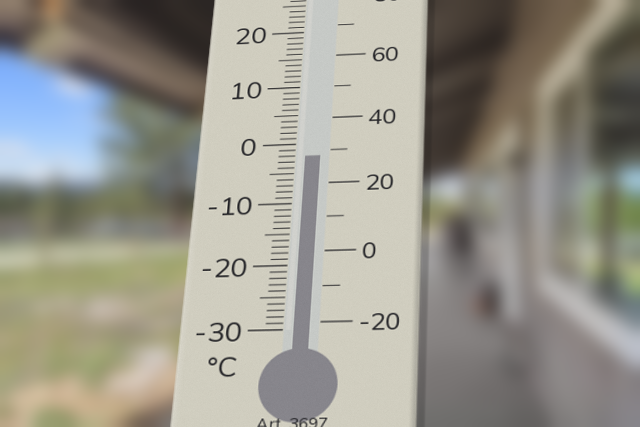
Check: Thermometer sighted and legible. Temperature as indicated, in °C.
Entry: -2 °C
